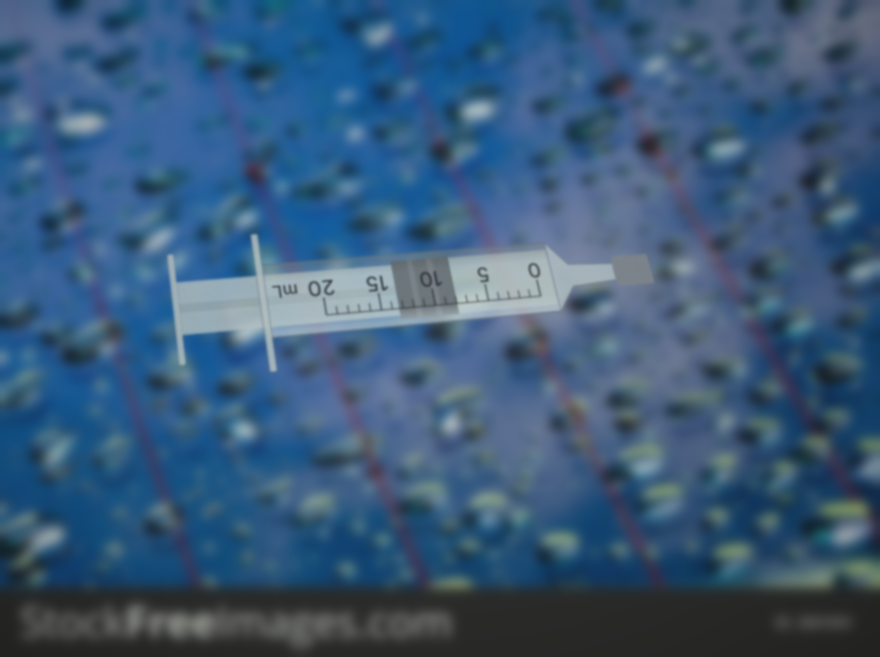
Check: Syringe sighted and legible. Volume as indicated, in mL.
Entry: 8 mL
